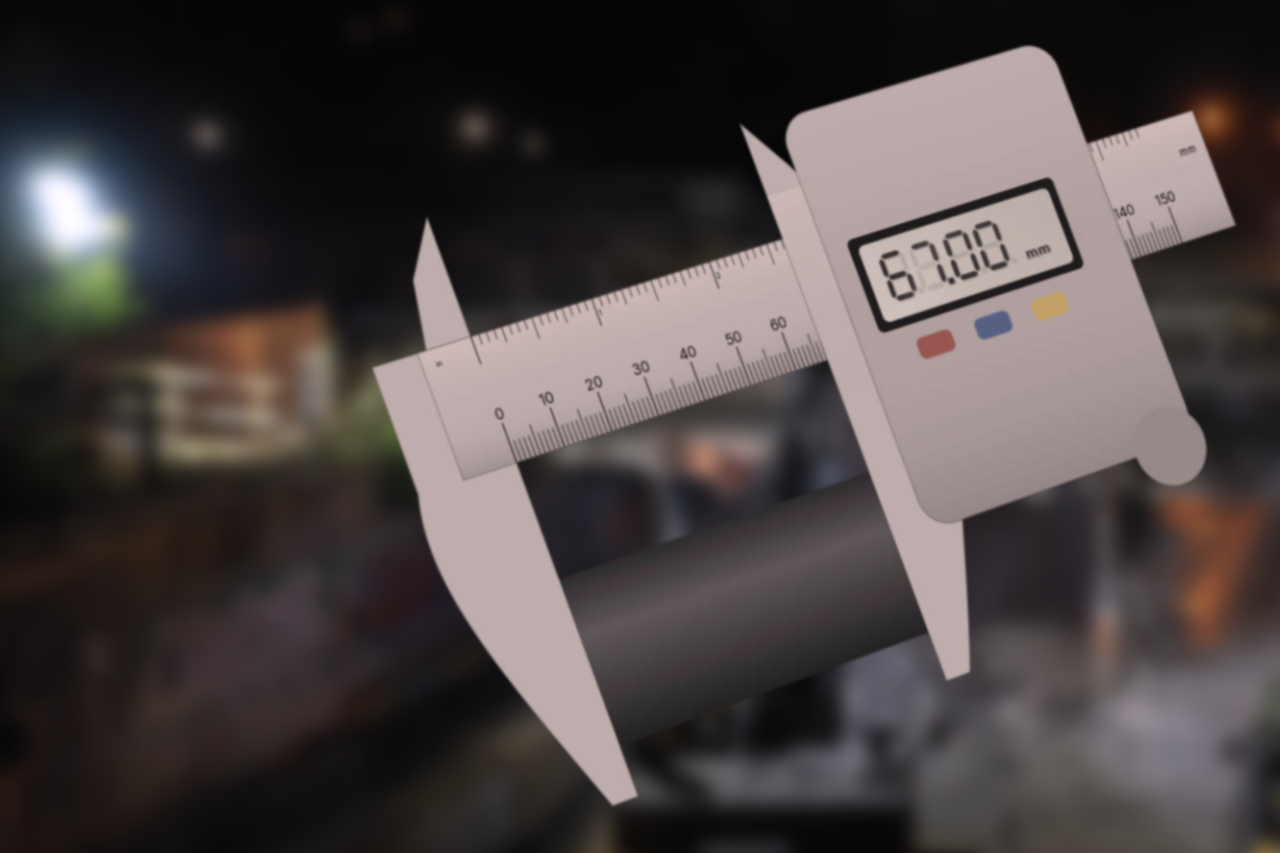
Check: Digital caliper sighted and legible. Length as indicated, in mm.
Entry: 67.00 mm
